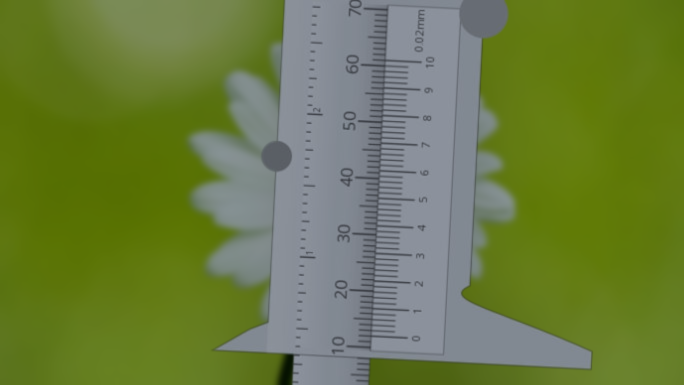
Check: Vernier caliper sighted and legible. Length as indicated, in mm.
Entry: 12.0 mm
